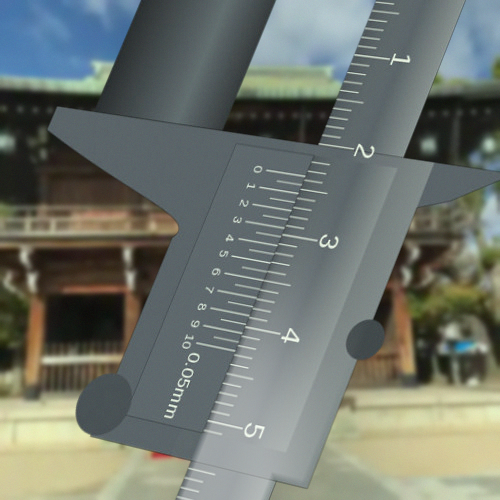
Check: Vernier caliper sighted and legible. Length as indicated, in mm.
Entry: 23.6 mm
